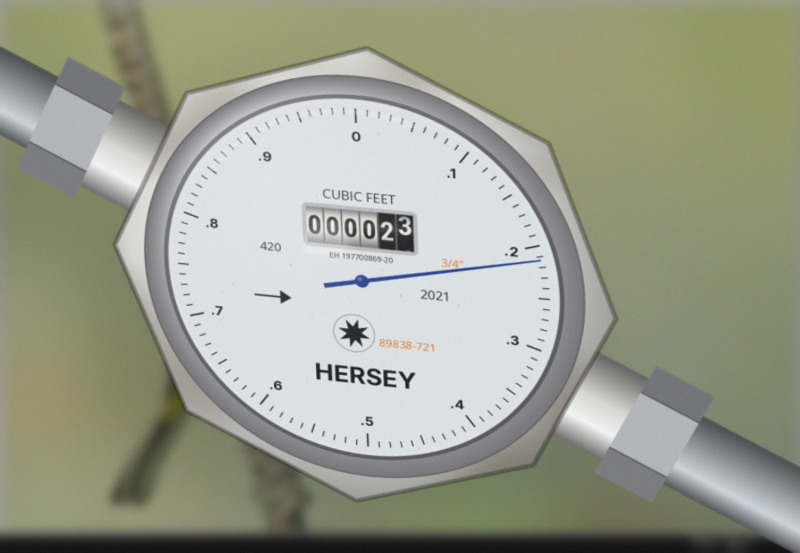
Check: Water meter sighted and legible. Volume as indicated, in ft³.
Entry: 23.21 ft³
